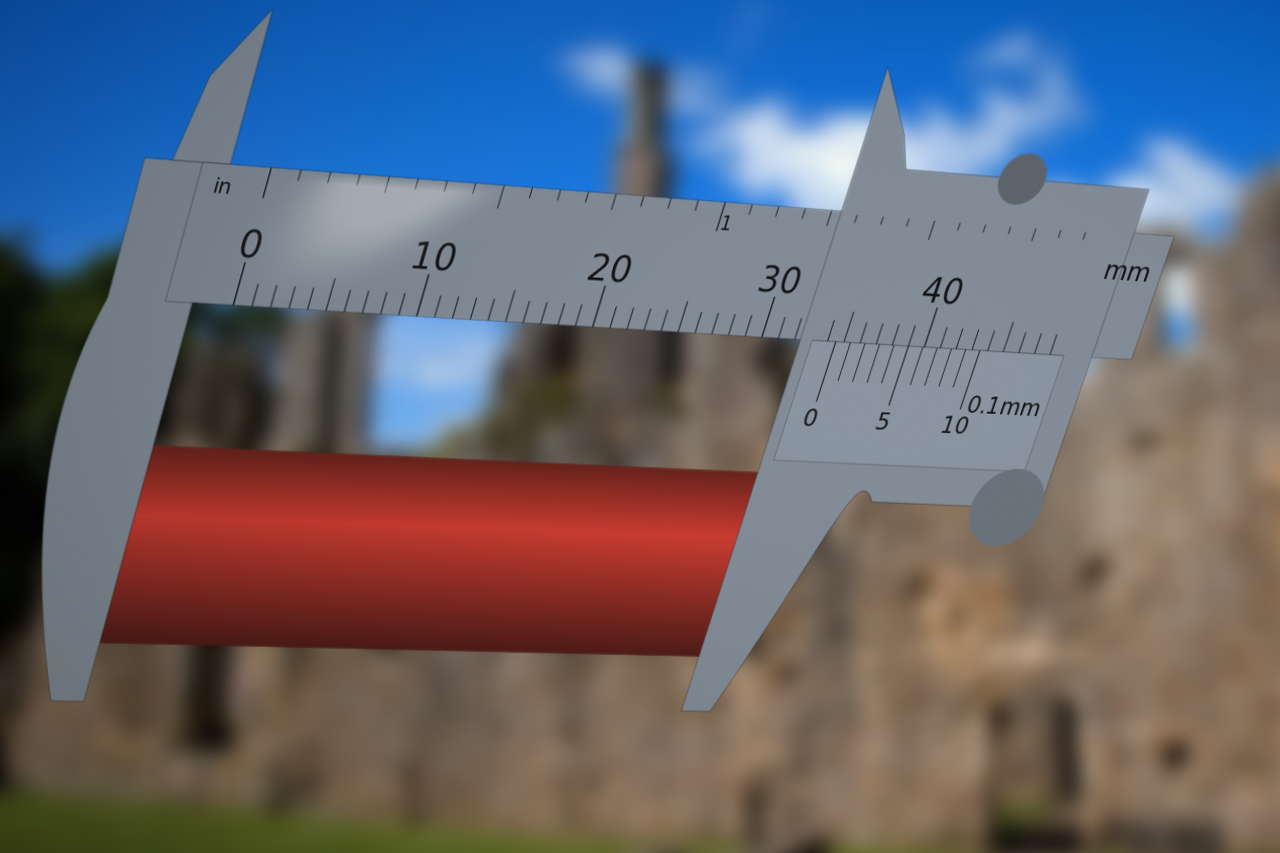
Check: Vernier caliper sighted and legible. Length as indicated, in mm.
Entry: 34.5 mm
